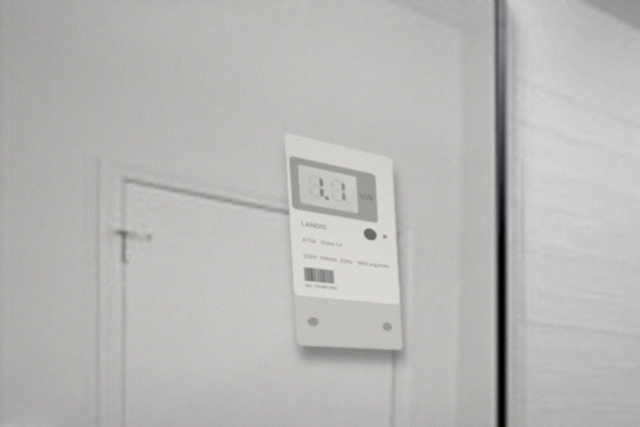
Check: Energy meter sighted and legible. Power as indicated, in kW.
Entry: 1.1 kW
